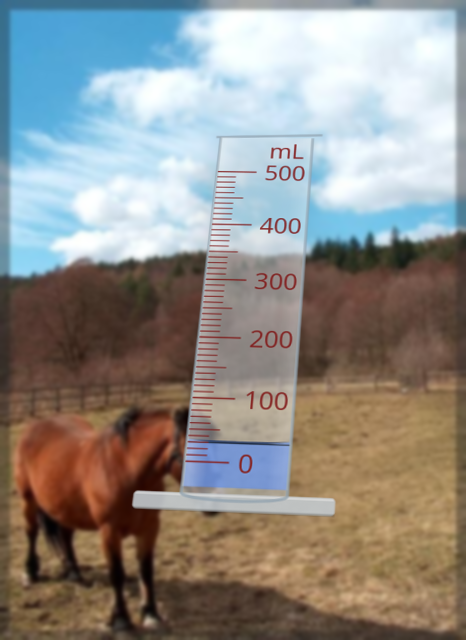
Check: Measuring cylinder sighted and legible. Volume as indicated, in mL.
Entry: 30 mL
